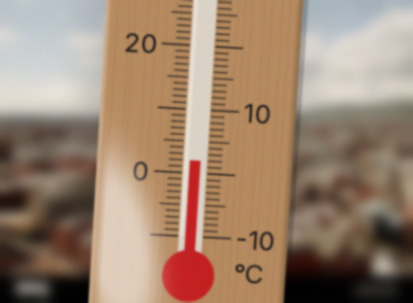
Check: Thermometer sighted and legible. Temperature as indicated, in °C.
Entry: 2 °C
